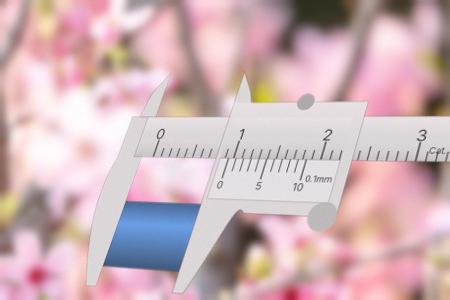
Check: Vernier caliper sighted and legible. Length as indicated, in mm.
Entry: 9.4 mm
